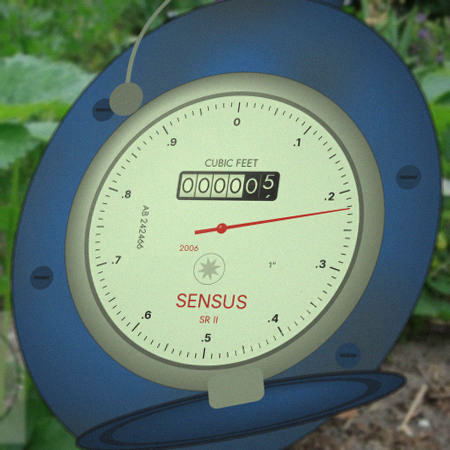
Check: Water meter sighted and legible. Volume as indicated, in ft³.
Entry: 5.22 ft³
